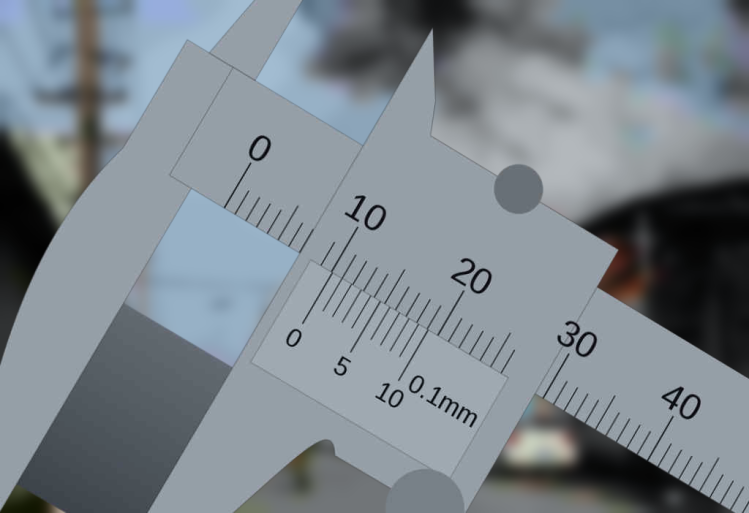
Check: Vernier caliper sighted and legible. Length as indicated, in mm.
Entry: 10.1 mm
